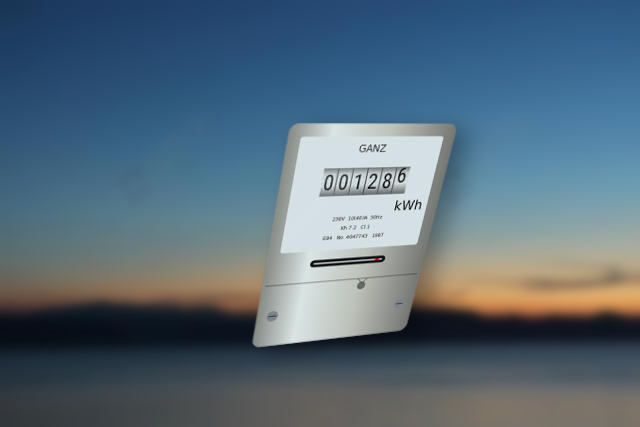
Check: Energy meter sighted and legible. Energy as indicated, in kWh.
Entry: 1286 kWh
